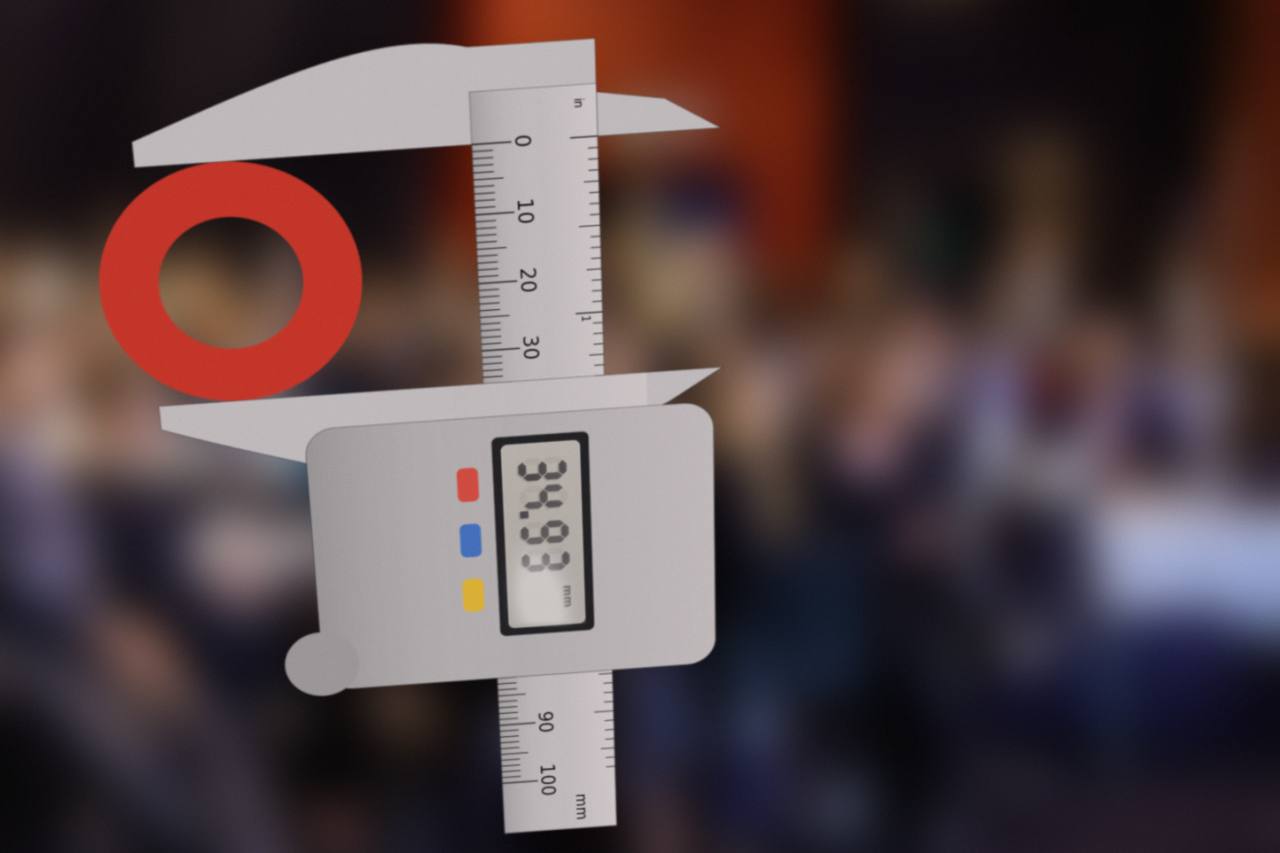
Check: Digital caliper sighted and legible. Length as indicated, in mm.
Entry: 34.93 mm
